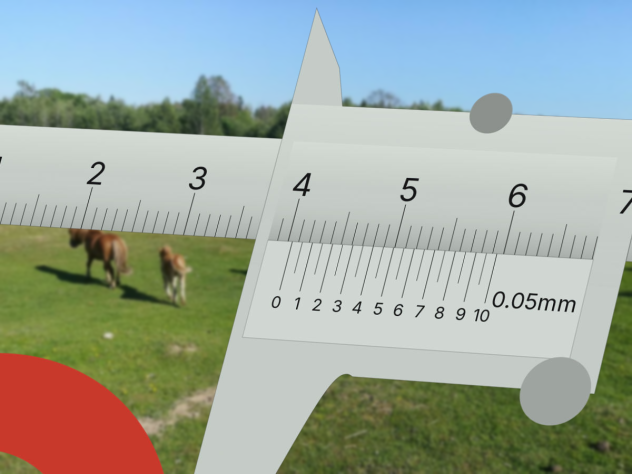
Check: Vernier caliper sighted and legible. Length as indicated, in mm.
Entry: 40.4 mm
